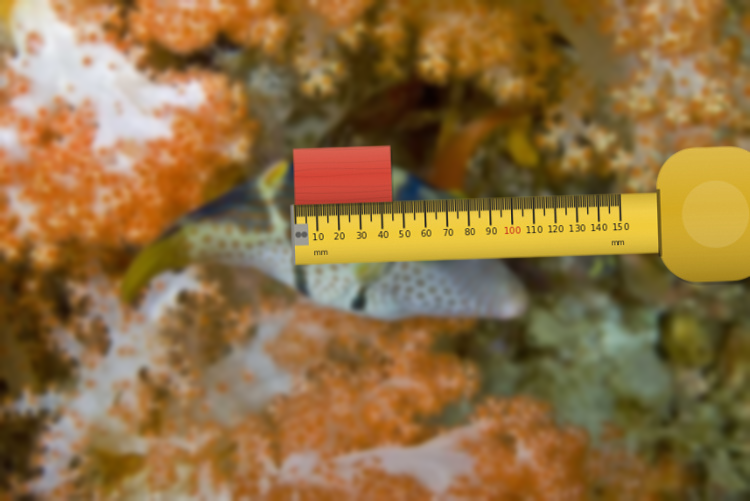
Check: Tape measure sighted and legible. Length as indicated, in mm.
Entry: 45 mm
